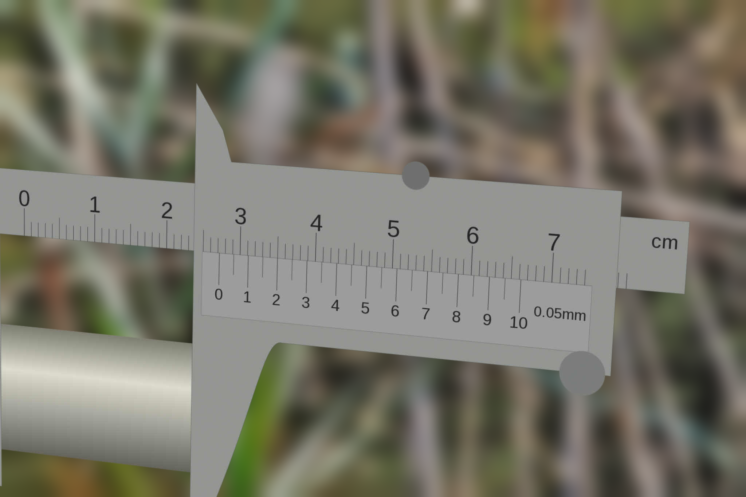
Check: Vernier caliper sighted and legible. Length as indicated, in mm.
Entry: 27.2 mm
